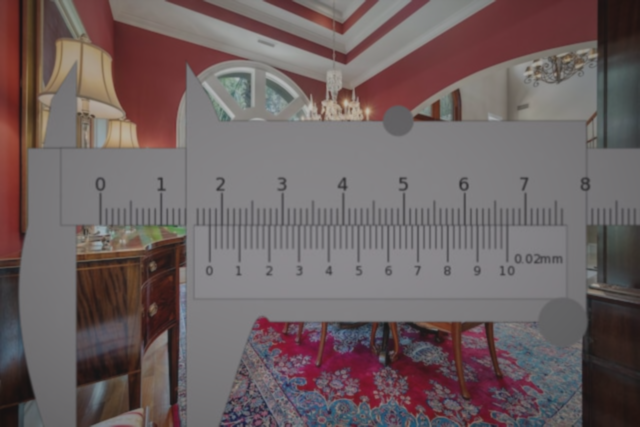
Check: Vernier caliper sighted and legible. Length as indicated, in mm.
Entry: 18.0 mm
